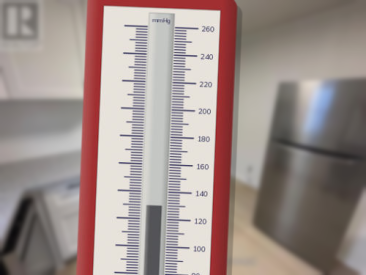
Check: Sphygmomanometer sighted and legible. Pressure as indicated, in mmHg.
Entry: 130 mmHg
